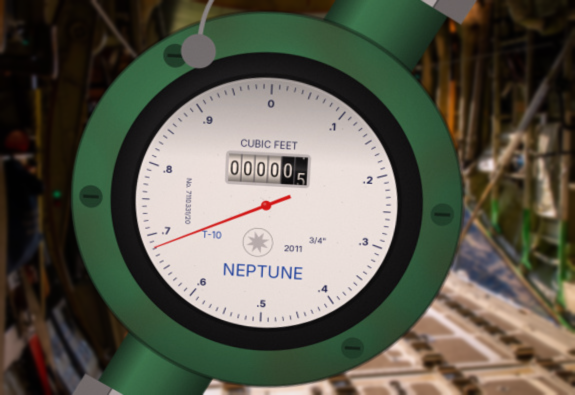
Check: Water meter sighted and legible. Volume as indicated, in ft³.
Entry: 4.68 ft³
